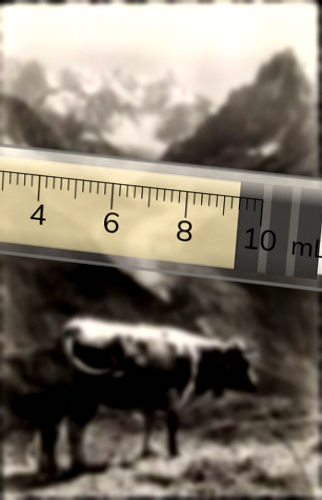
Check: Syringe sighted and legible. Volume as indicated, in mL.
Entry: 9.4 mL
